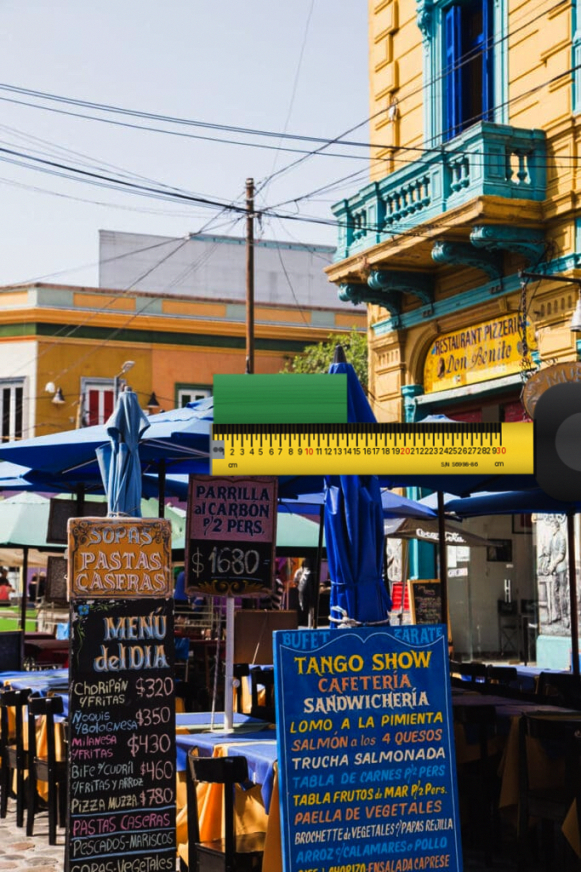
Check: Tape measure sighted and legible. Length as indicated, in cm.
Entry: 14 cm
